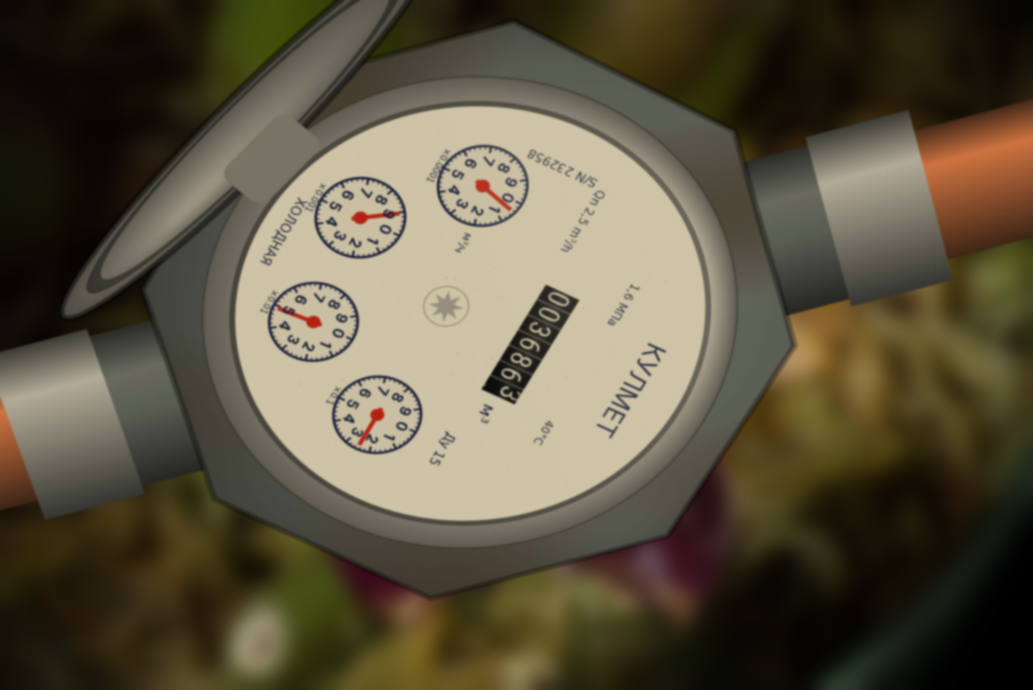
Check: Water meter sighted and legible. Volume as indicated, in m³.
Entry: 36863.2490 m³
